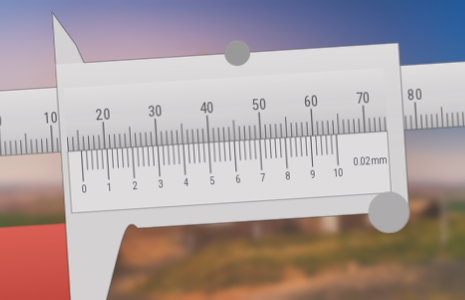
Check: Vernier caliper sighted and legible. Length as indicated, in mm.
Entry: 15.5 mm
